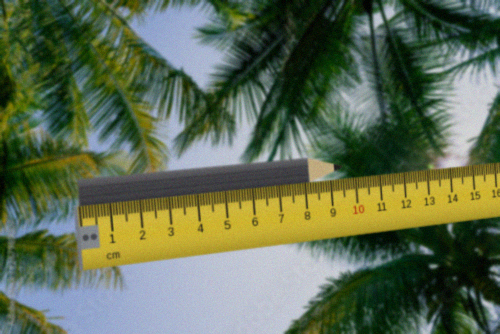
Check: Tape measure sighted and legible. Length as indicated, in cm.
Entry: 9.5 cm
